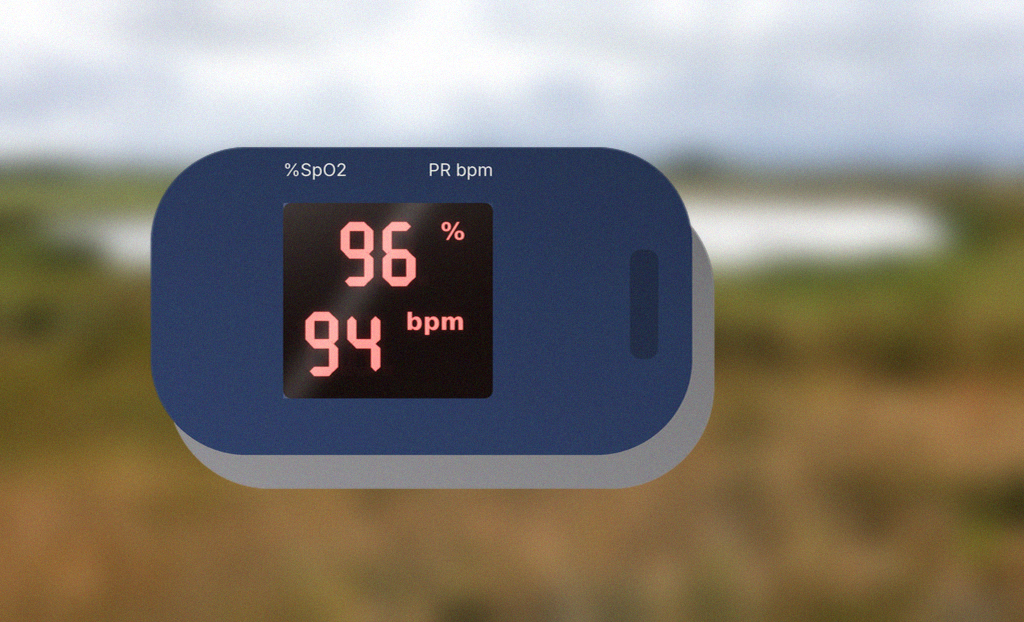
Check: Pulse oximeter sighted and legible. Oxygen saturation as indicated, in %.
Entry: 96 %
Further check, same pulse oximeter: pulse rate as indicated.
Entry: 94 bpm
